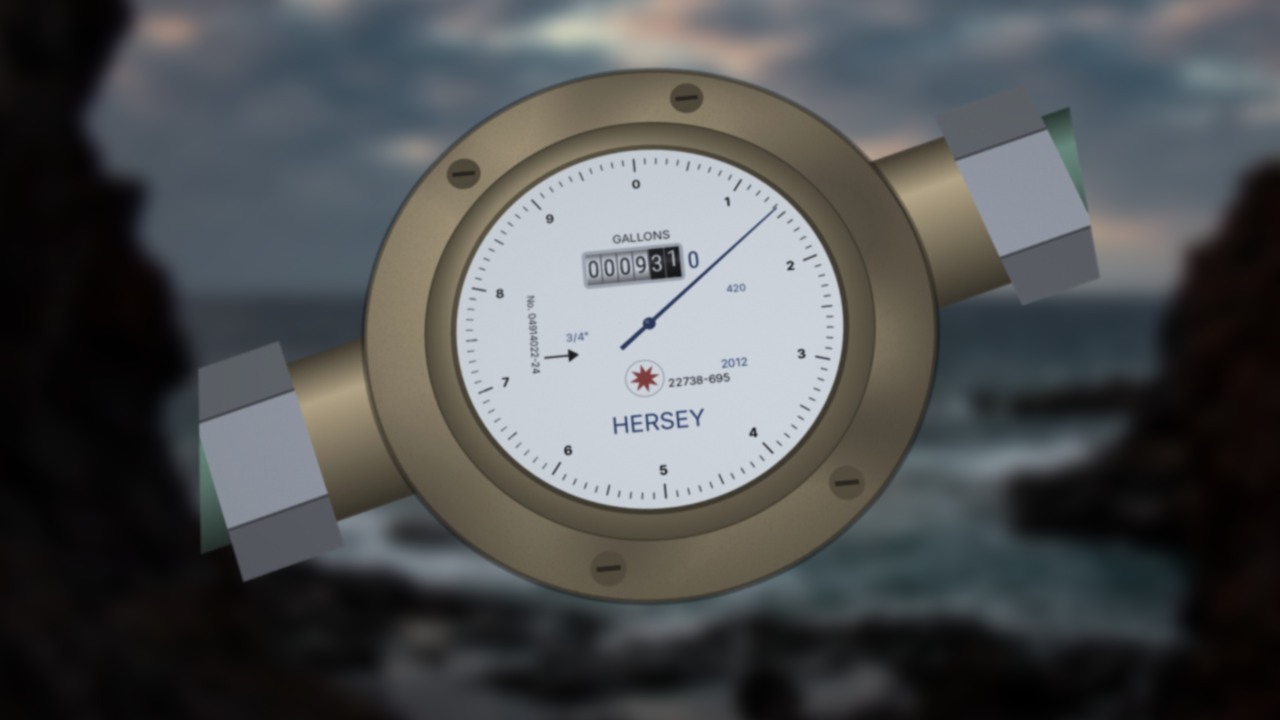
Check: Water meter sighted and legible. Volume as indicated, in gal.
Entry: 9311.4 gal
